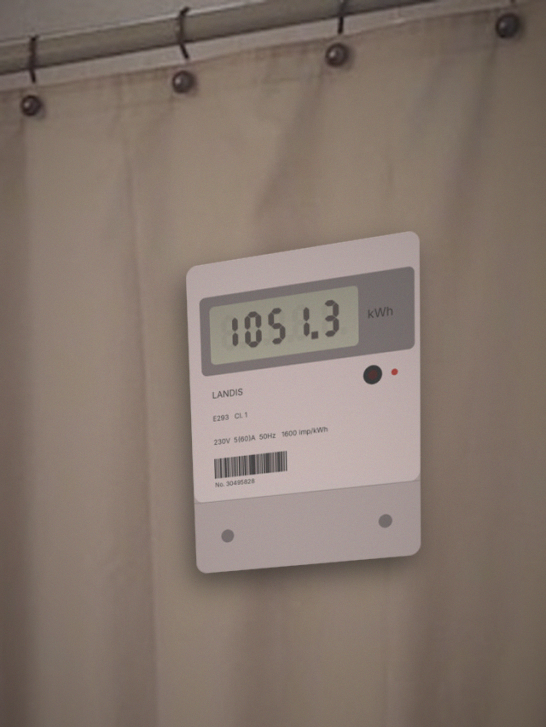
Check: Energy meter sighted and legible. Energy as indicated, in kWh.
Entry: 1051.3 kWh
